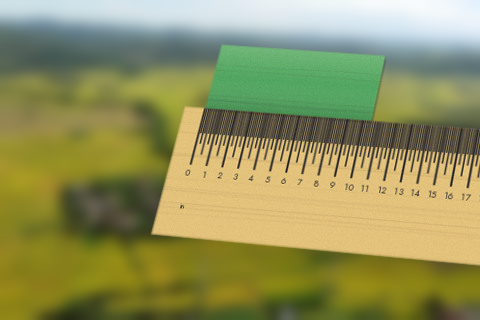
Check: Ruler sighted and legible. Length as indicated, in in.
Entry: 10.5 in
